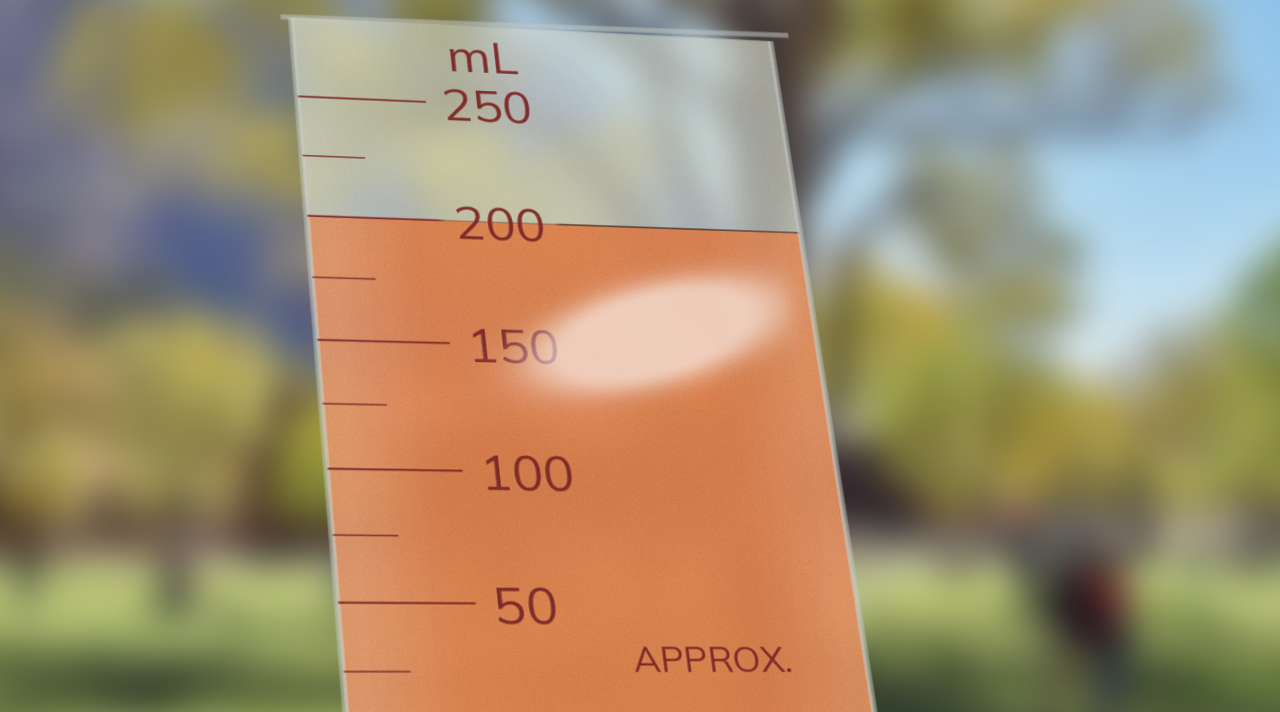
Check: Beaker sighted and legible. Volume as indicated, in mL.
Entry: 200 mL
